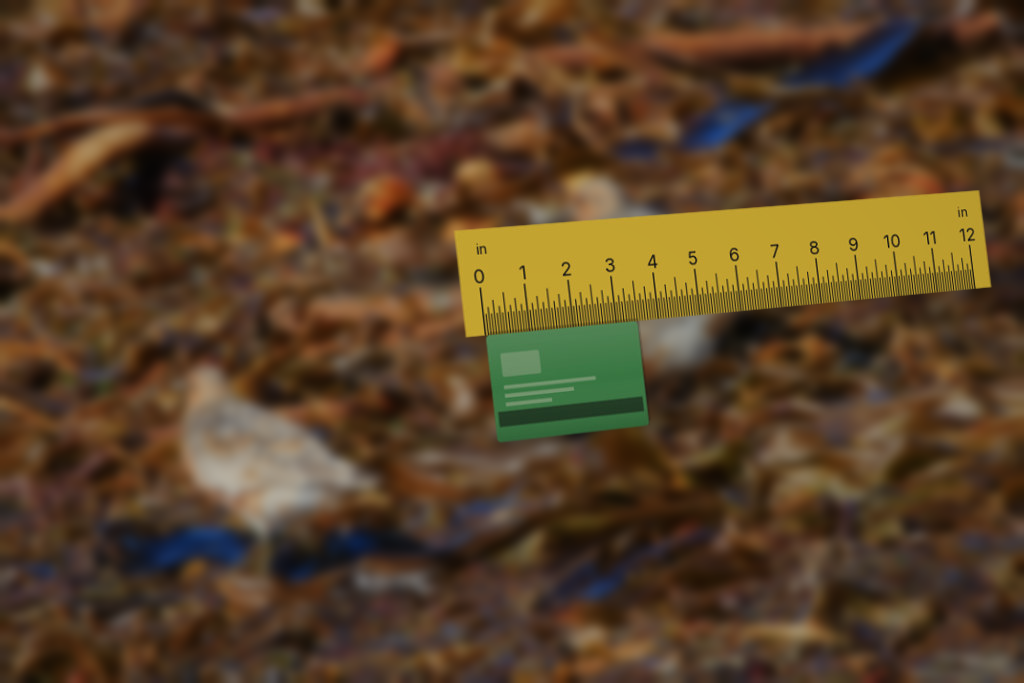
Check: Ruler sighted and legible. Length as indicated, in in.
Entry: 3.5 in
